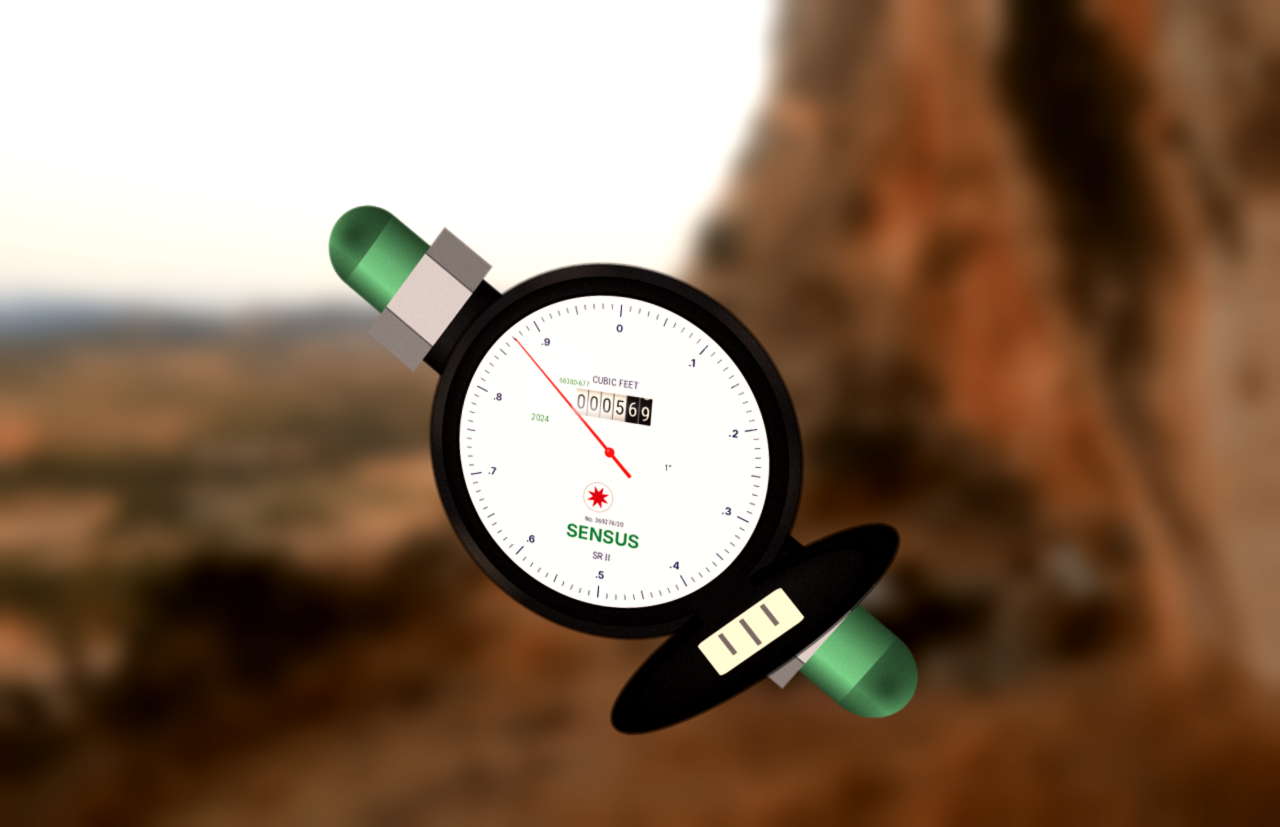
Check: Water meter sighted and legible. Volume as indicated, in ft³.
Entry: 568.87 ft³
